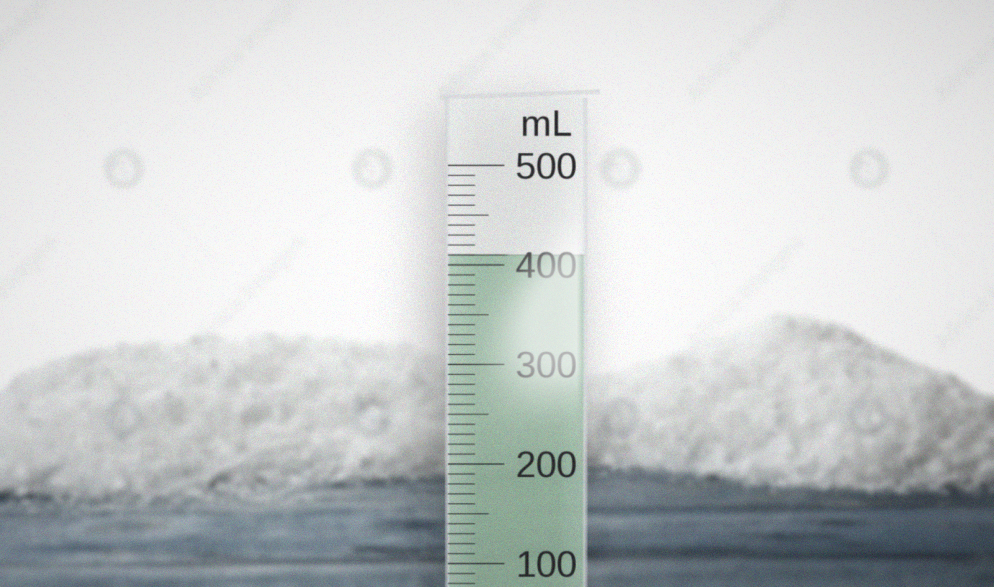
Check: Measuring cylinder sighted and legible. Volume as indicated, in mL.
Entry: 410 mL
